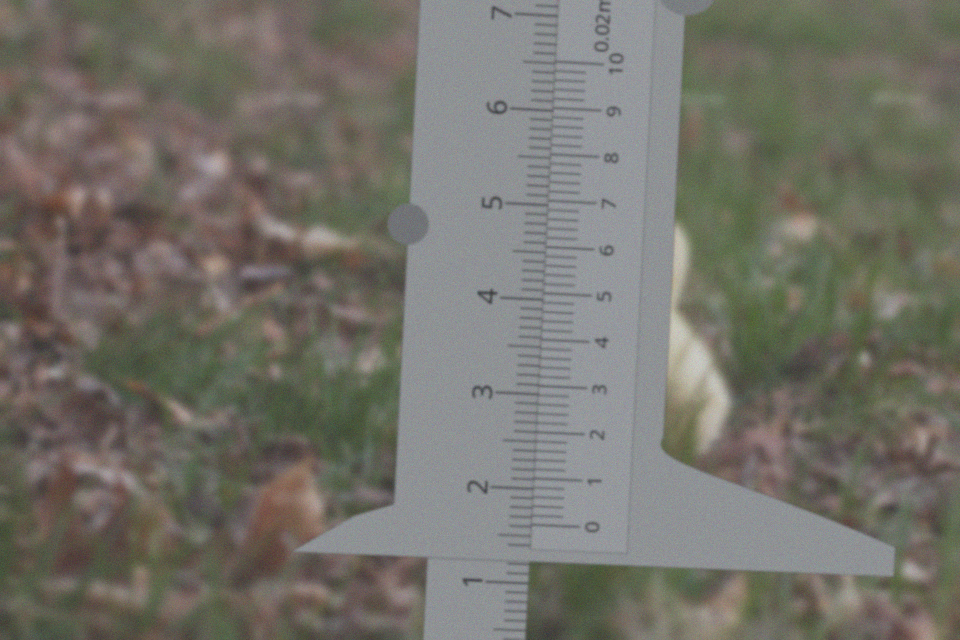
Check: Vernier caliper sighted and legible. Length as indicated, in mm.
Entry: 16.2 mm
